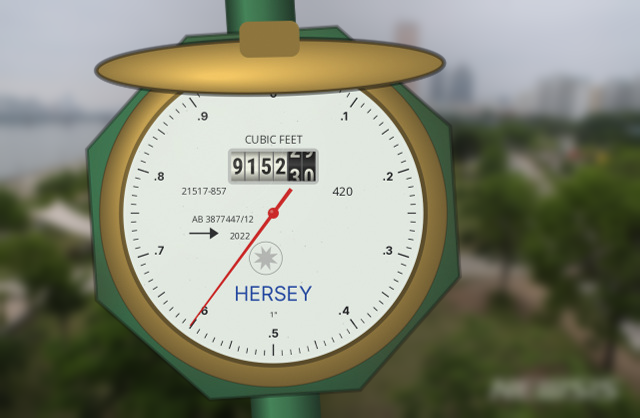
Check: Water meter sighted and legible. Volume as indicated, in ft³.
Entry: 915229.60 ft³
